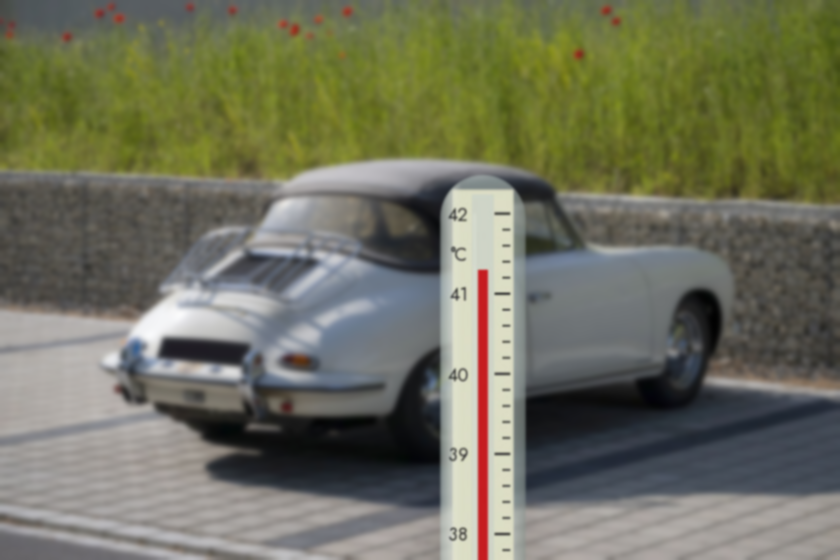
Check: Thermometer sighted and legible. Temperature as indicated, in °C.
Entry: 41.3 °C
